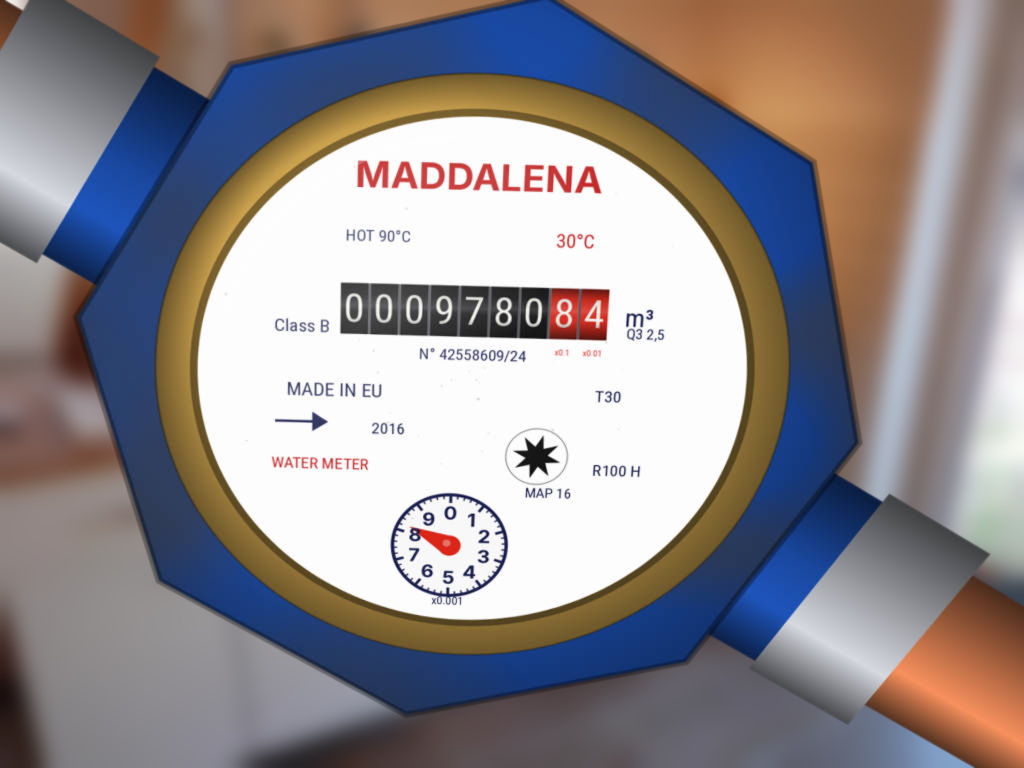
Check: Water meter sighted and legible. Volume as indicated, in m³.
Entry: 9780.848 m³
